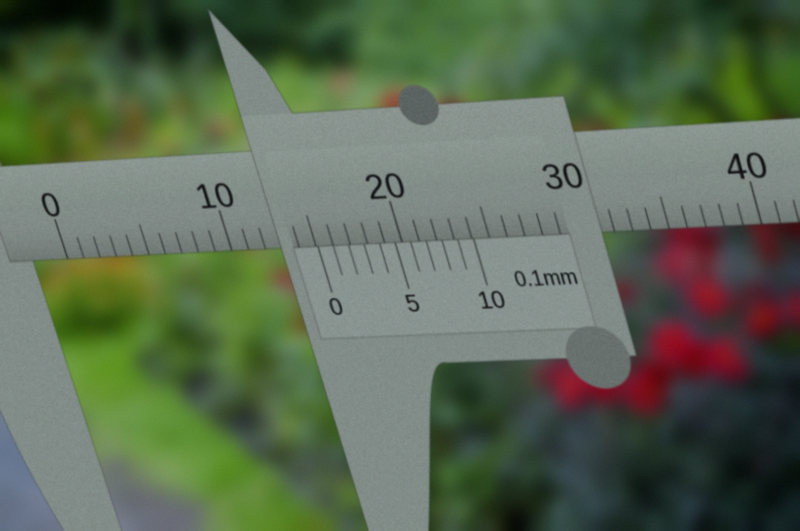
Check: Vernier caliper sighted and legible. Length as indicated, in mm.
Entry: 15.1 mm
